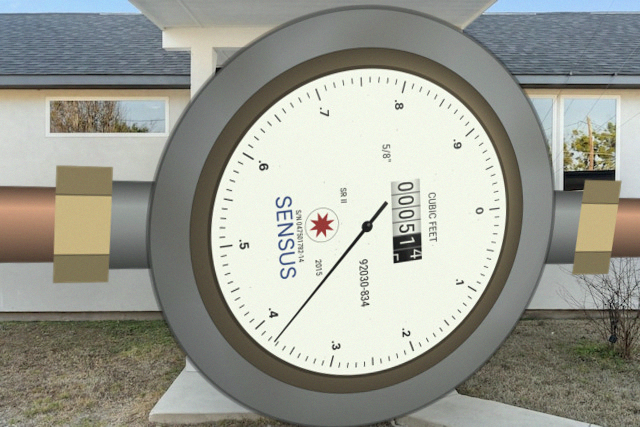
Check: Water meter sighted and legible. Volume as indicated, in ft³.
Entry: 514.37 ft³
